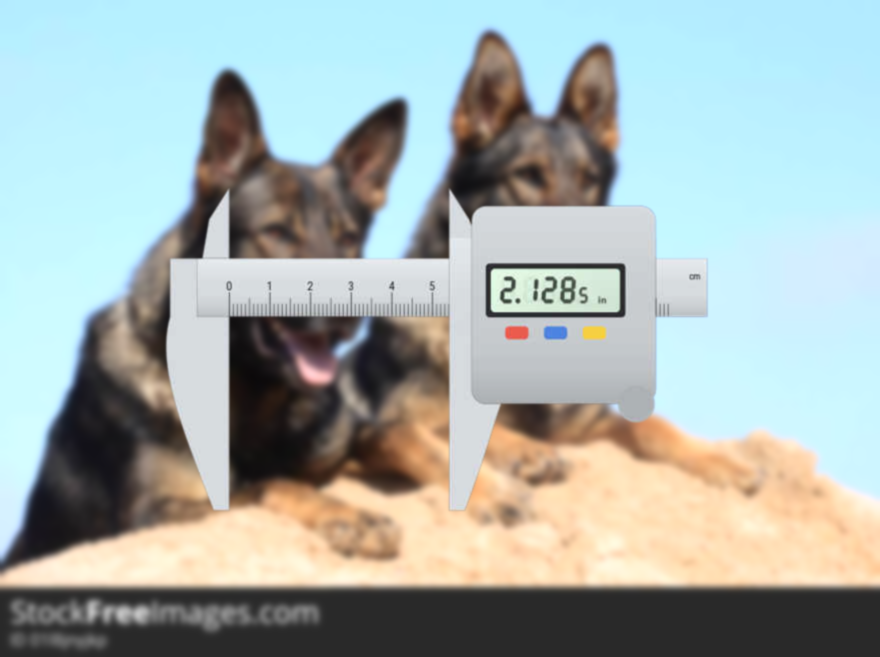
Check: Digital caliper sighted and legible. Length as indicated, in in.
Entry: 2.1285 in
